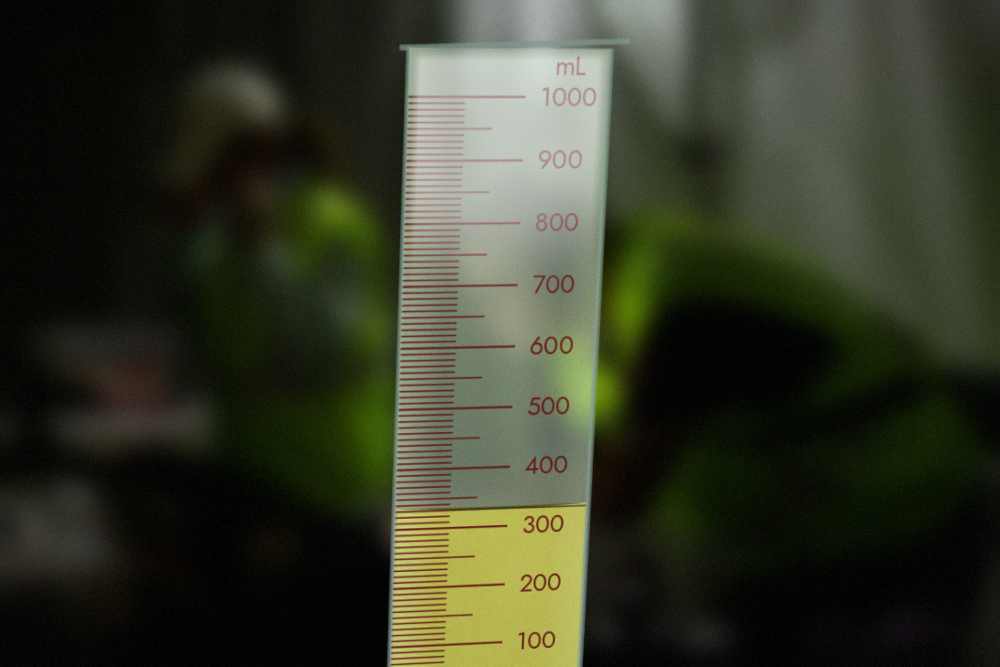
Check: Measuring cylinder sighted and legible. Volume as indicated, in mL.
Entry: 330 mL
